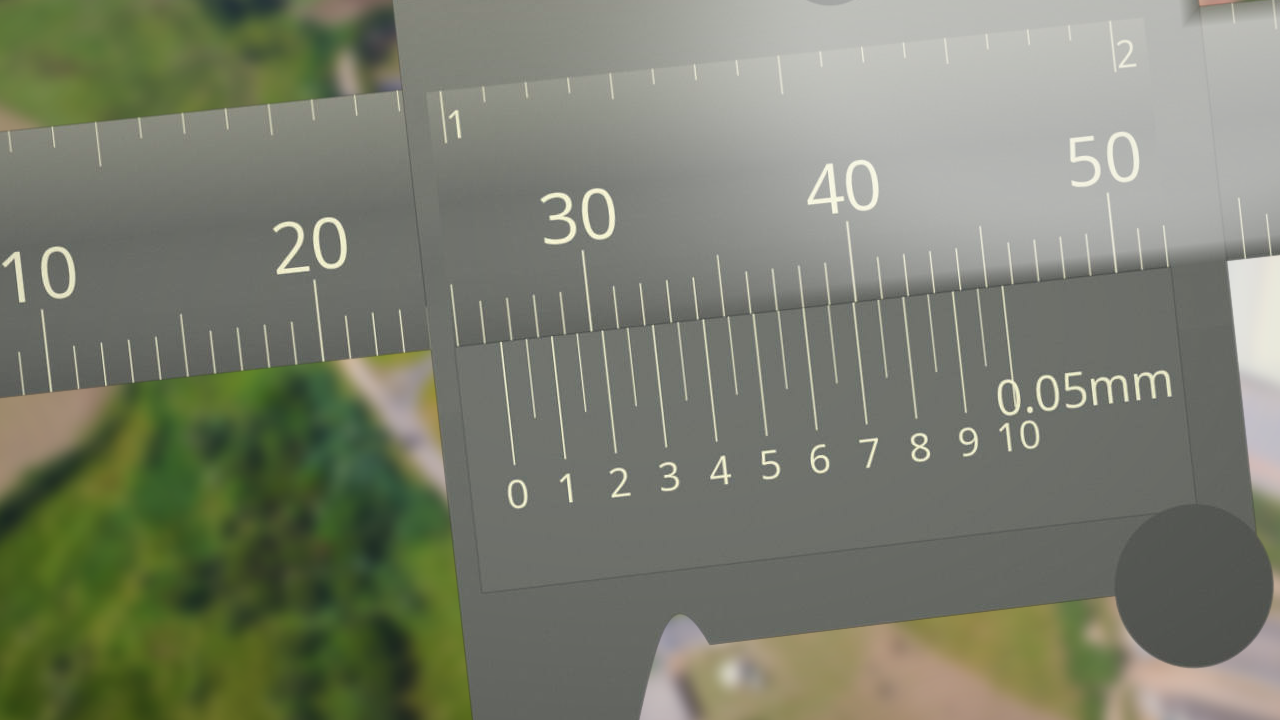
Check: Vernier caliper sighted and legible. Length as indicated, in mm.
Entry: 26.60 mm
